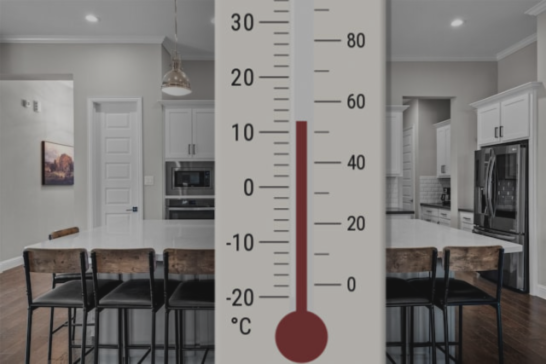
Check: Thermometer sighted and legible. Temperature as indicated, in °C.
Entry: 12 °C
